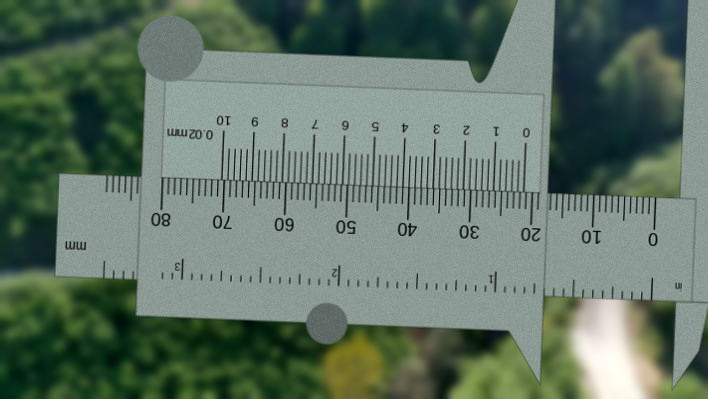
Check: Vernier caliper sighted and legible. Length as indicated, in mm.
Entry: 21.4 mm
